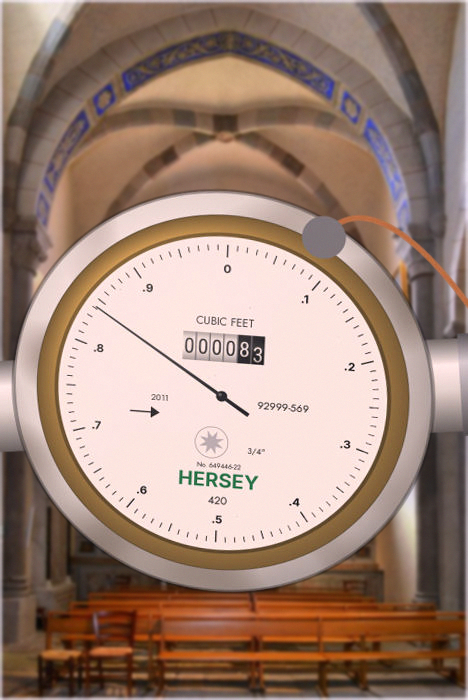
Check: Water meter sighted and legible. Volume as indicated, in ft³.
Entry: 82.84 ft³
